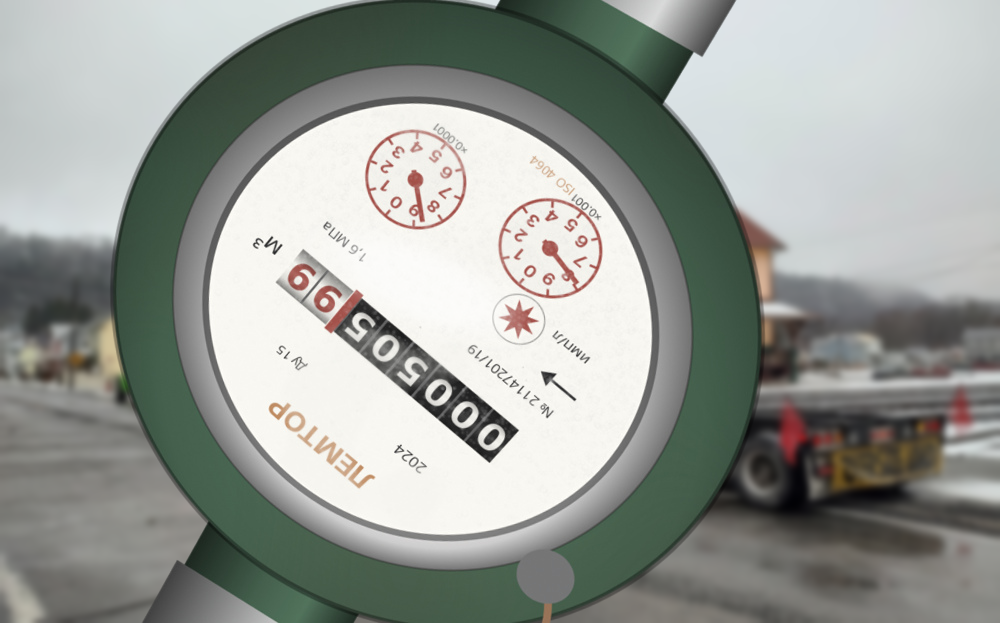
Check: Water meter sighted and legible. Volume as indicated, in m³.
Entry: 505.9978 m³
